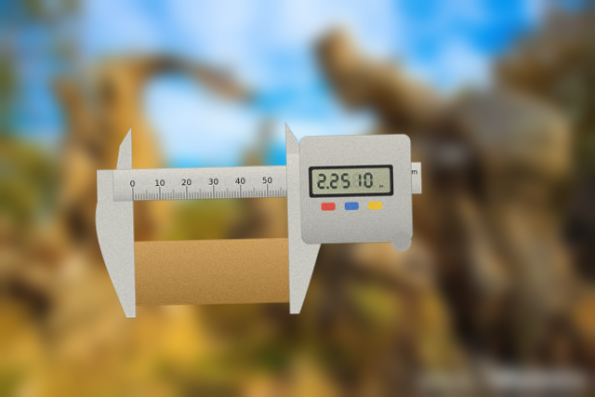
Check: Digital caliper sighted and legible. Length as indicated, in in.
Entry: 2.2510 in
